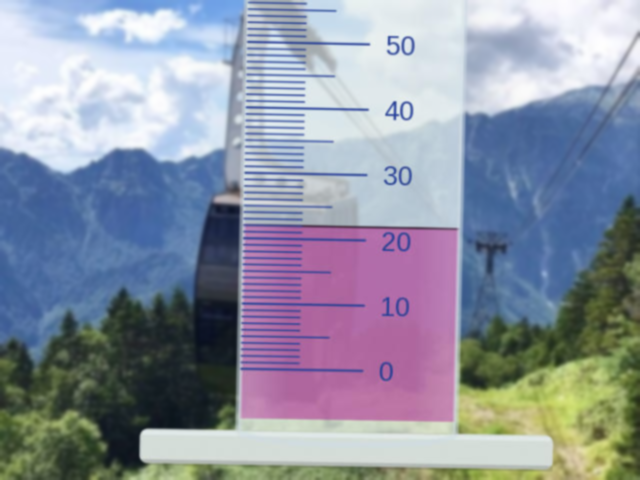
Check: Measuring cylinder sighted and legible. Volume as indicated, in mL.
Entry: 22 mL
